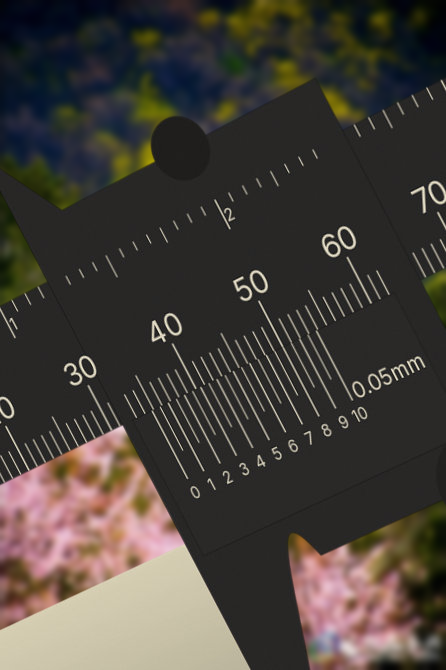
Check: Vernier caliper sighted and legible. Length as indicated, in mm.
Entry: 34.8 mm
